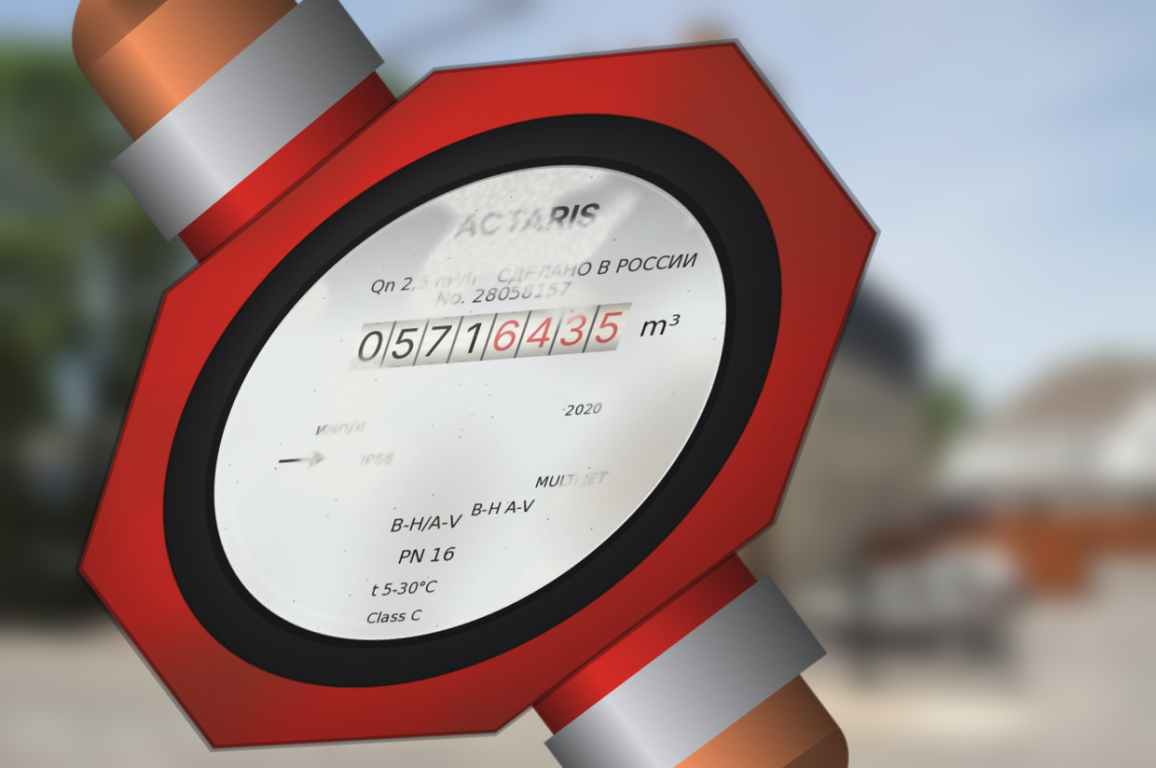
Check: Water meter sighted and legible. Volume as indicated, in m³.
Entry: 571.6435 m³
